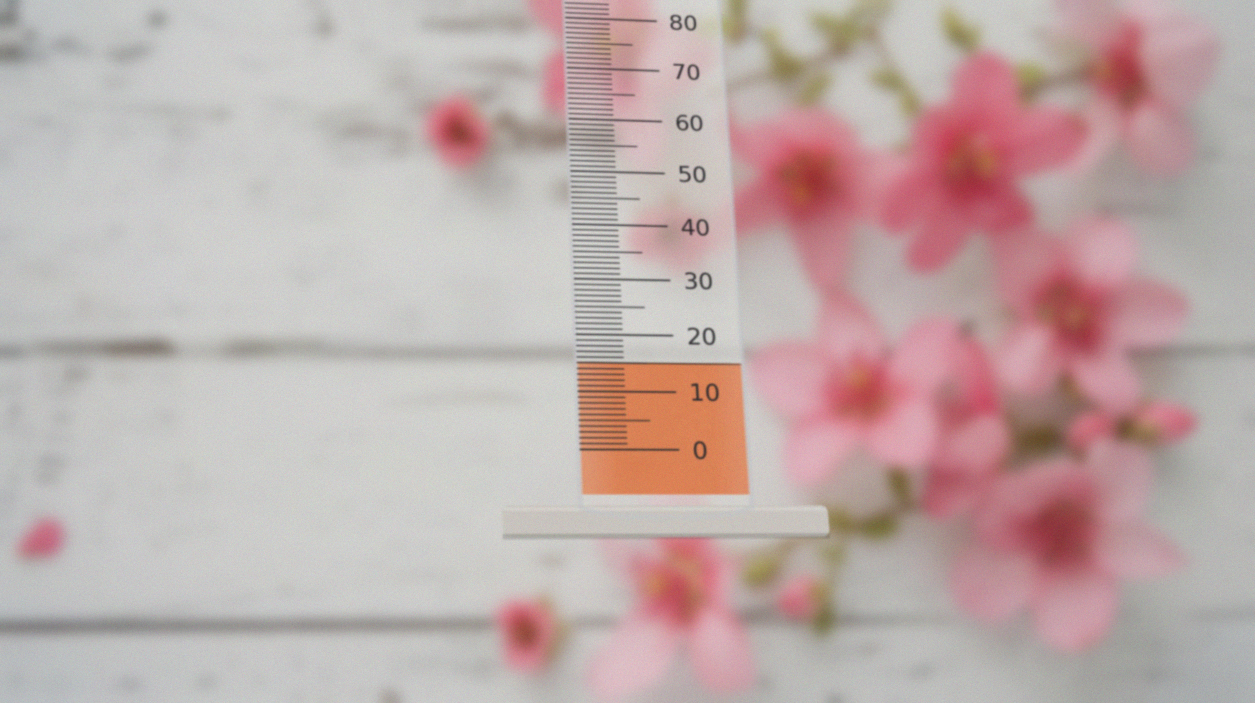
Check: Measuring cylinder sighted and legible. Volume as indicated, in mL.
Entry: 15 mL
